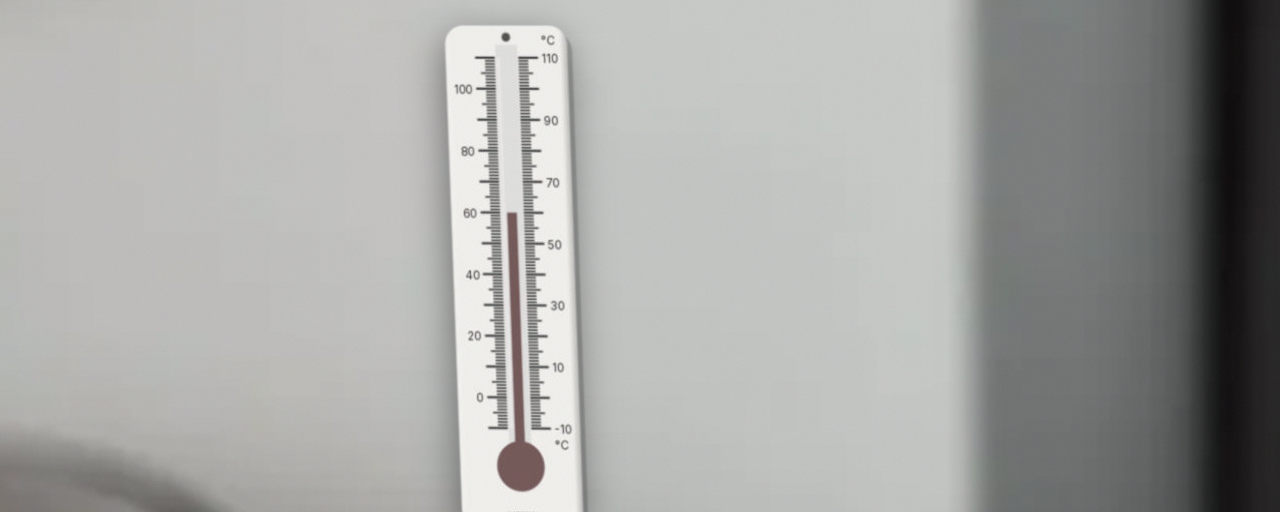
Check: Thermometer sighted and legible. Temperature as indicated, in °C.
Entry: 60 °C
